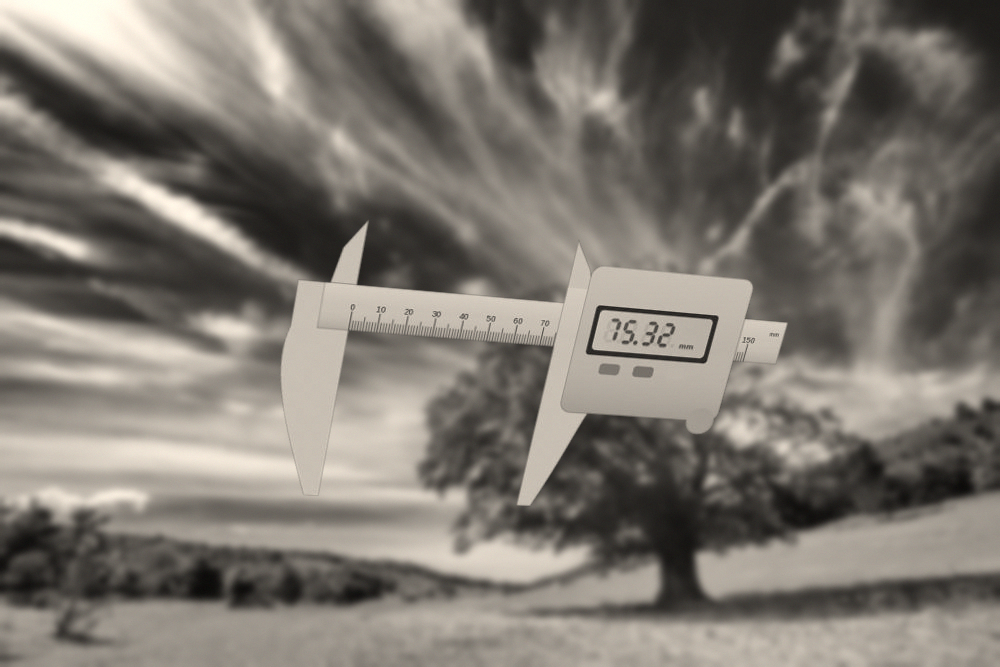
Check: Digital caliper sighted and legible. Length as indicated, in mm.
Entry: 75.32 mm
